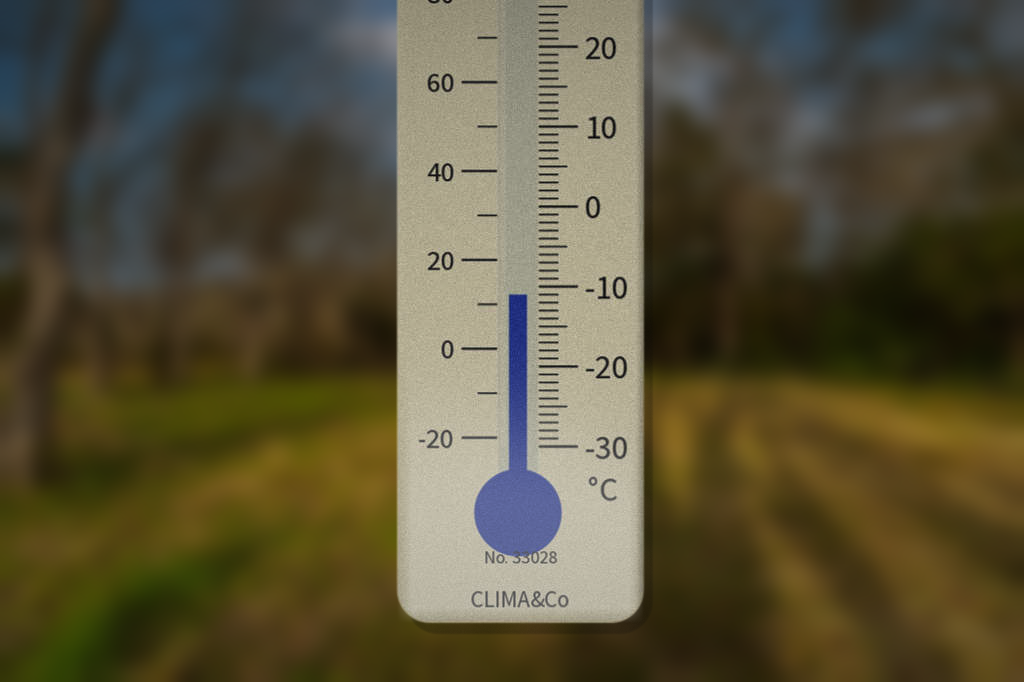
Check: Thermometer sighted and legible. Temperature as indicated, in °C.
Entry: -11 °C
